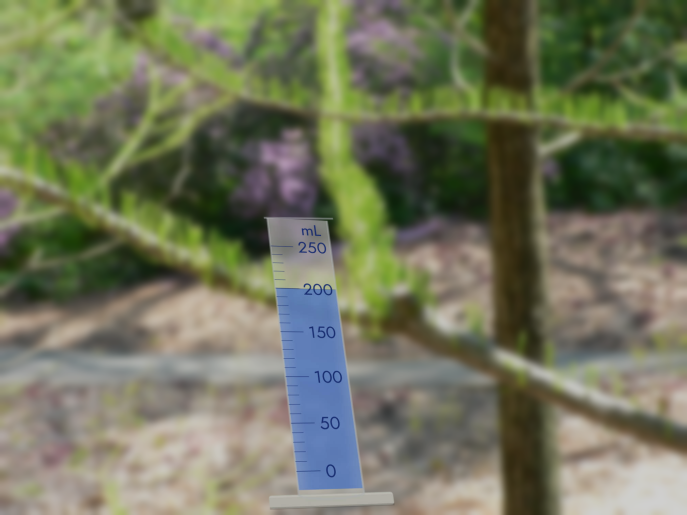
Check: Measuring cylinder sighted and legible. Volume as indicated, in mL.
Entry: 200 mL
